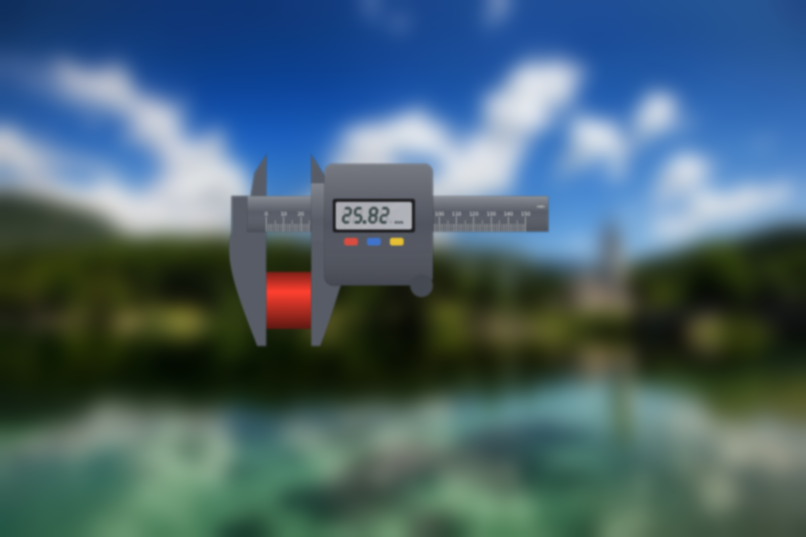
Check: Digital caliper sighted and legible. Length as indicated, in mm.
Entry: 25.82 mm
